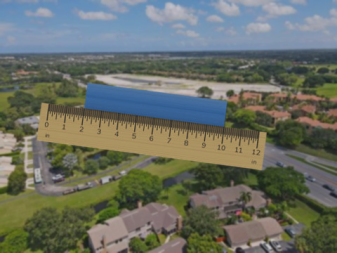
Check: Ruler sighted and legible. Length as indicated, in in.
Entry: 8 in
